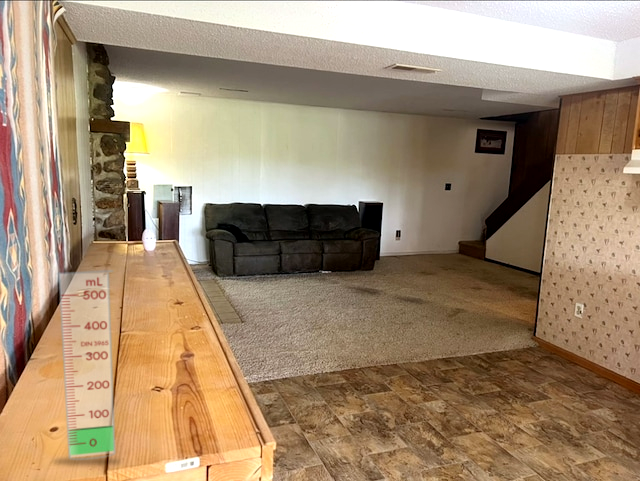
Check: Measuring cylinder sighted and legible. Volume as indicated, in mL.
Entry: 50 mL
